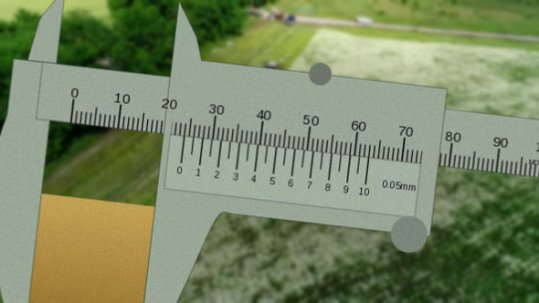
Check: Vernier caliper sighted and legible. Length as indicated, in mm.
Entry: 24.0 mm
